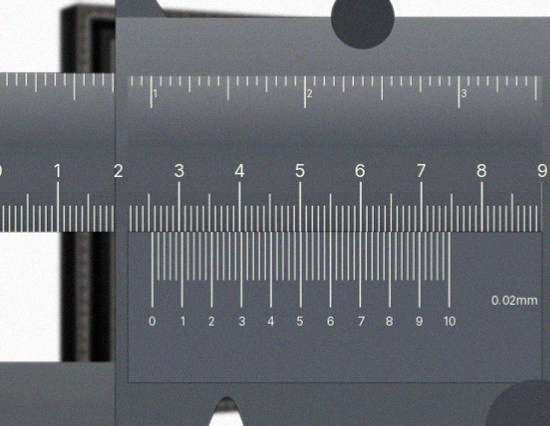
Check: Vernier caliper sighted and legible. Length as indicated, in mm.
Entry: 25.6 mm
